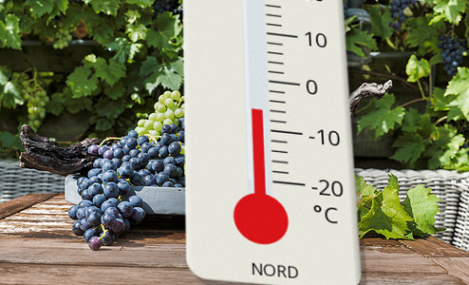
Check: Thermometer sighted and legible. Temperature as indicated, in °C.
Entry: -6 °C
